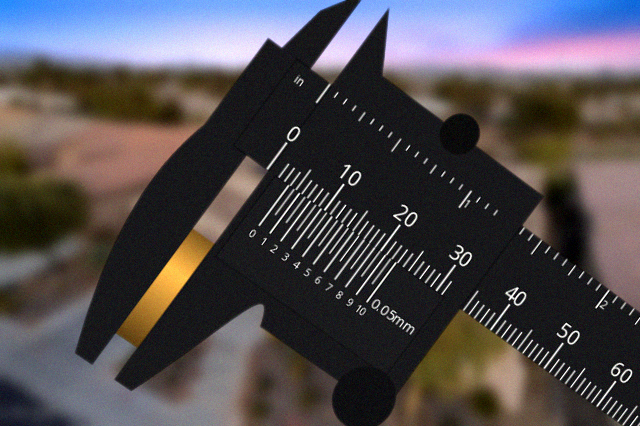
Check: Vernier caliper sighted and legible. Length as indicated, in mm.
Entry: 3.8 mm
